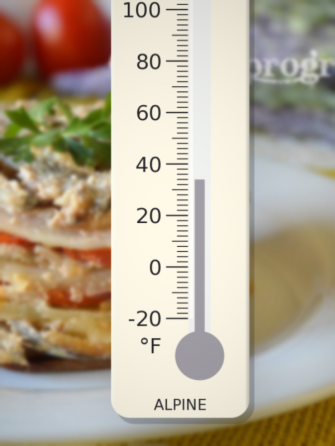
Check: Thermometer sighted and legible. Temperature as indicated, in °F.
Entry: 34 °F
